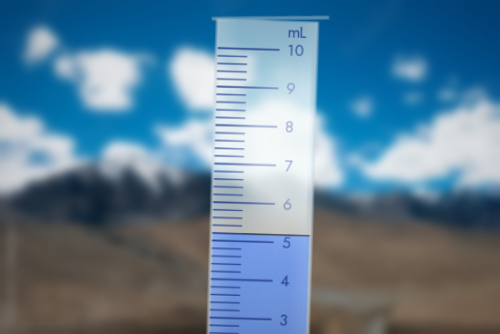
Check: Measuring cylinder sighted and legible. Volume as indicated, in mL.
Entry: 5.2 mL
